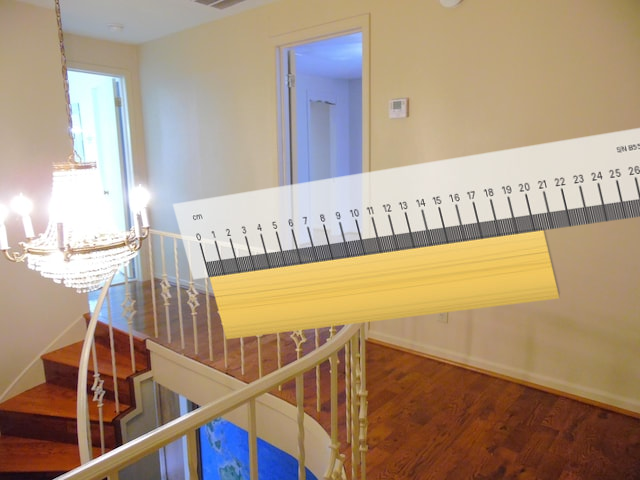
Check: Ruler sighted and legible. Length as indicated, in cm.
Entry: 20.5 cm
